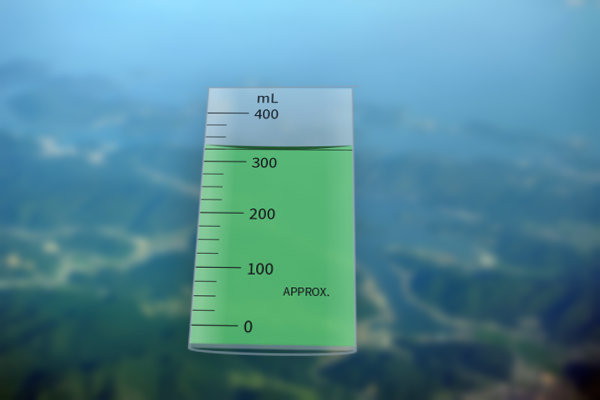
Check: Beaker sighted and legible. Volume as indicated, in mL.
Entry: 325 mL
